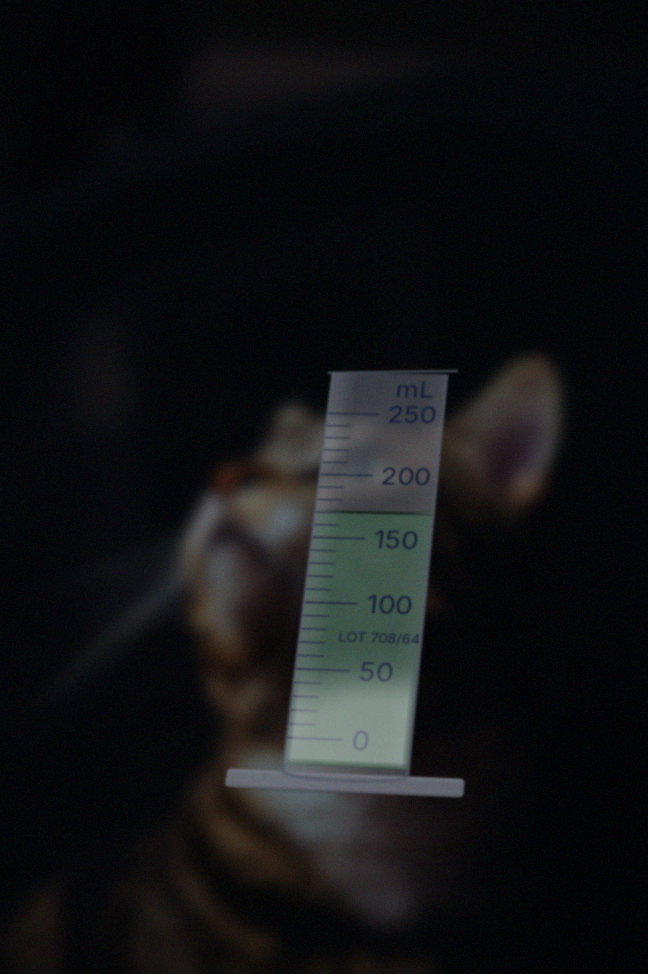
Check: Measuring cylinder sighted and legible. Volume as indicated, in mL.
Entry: 170 mL
